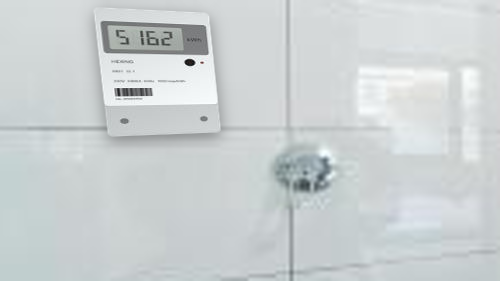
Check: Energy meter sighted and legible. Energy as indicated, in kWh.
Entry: 5162 kWh
